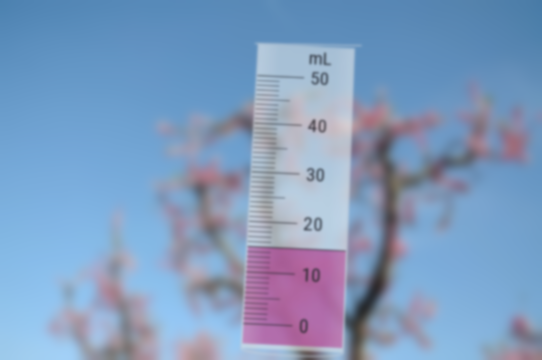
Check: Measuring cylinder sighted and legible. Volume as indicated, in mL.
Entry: 15 mL
